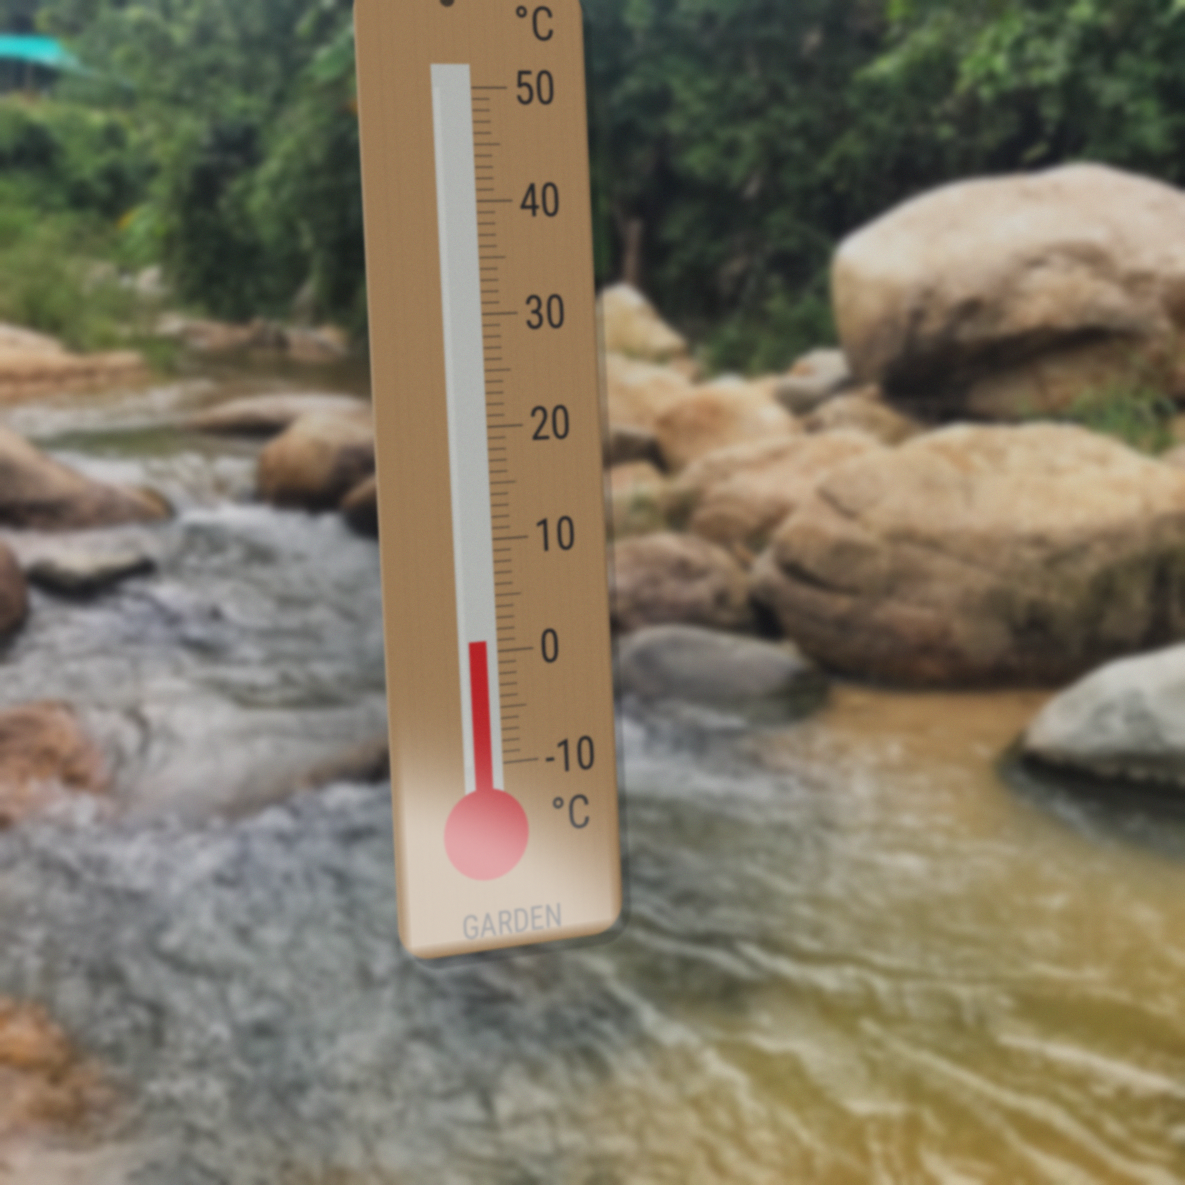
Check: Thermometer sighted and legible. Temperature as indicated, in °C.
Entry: 1 °C
